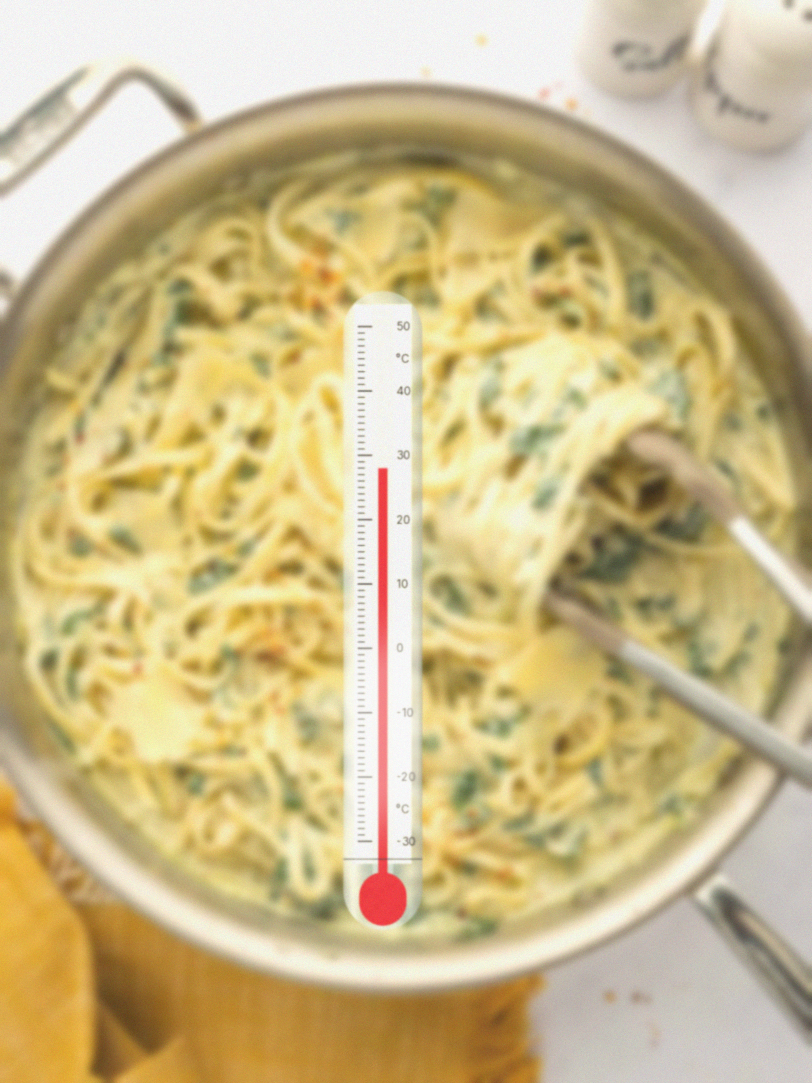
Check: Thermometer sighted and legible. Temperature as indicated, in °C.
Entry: 28 °C
